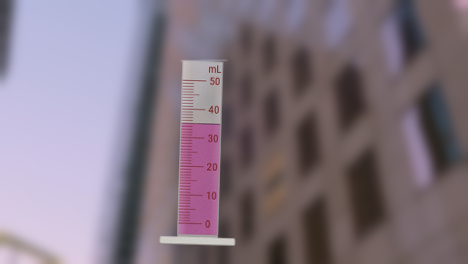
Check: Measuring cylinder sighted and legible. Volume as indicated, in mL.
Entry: 35 mL
